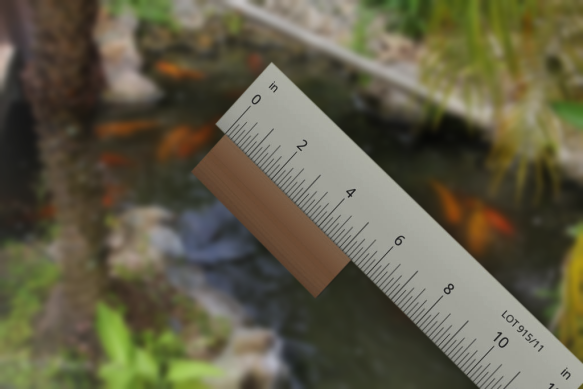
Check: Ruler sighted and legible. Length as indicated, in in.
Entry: 5.375 in
